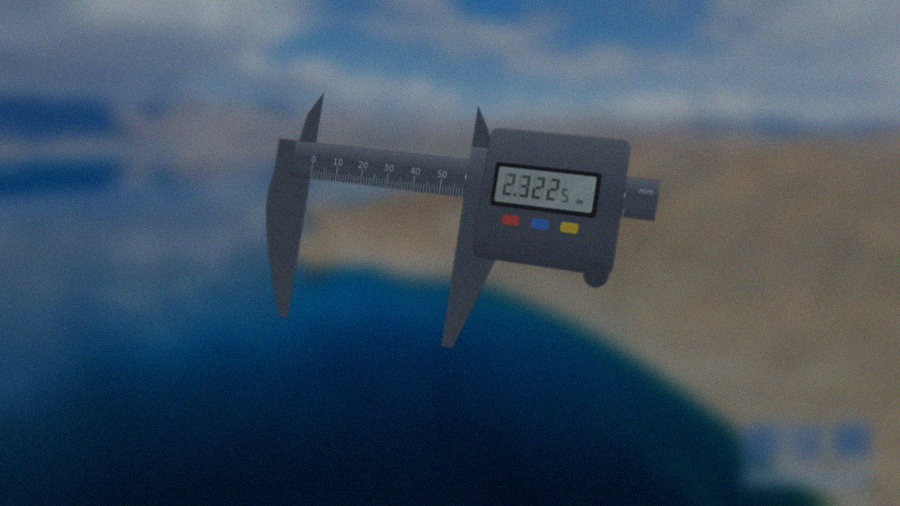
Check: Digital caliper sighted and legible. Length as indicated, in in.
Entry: 2.3225 in
